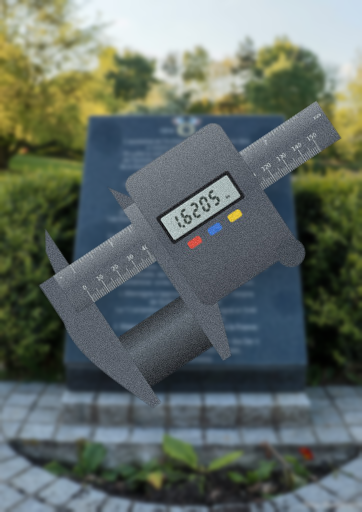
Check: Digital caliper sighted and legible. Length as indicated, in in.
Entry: 1.6205 in
